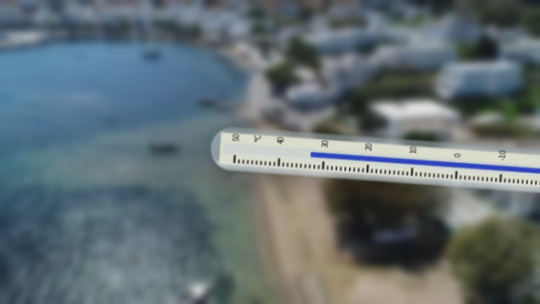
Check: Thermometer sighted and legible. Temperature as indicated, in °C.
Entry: 33 °C
